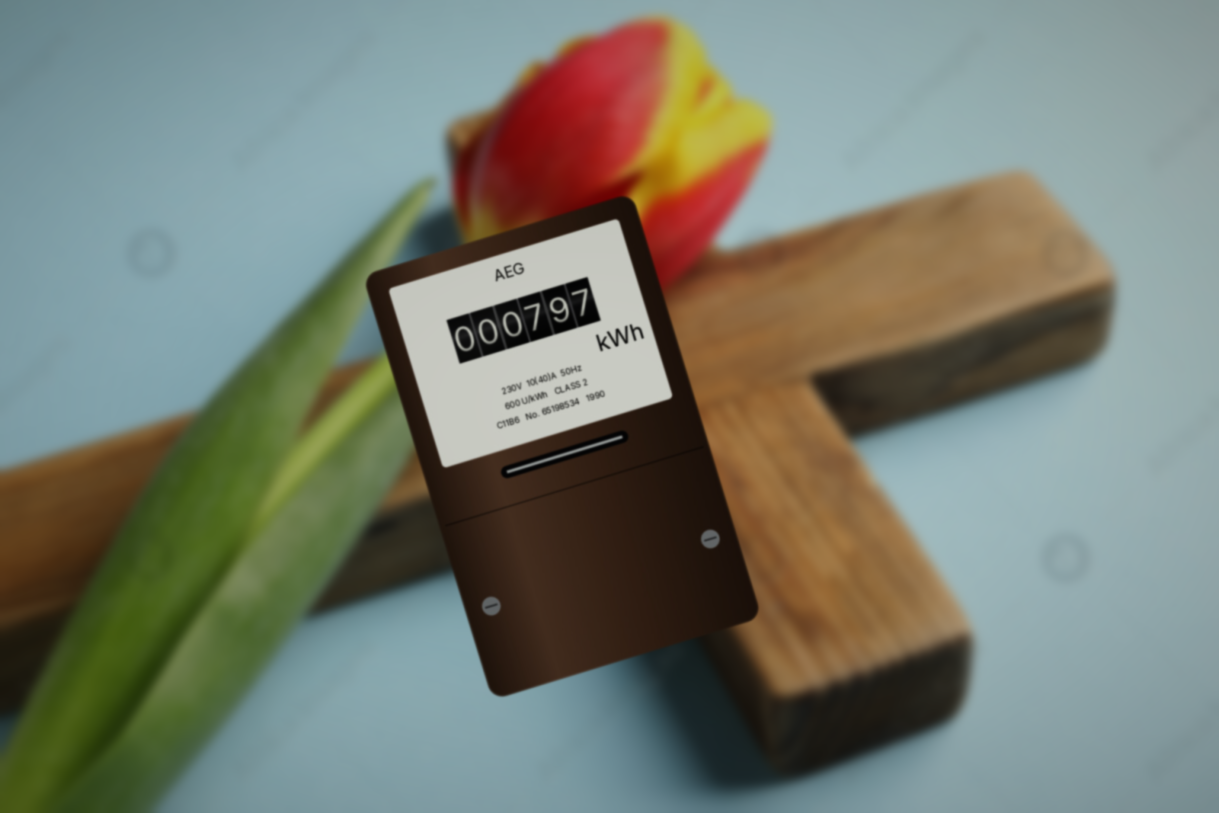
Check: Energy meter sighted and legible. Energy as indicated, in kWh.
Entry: 797 kWh
